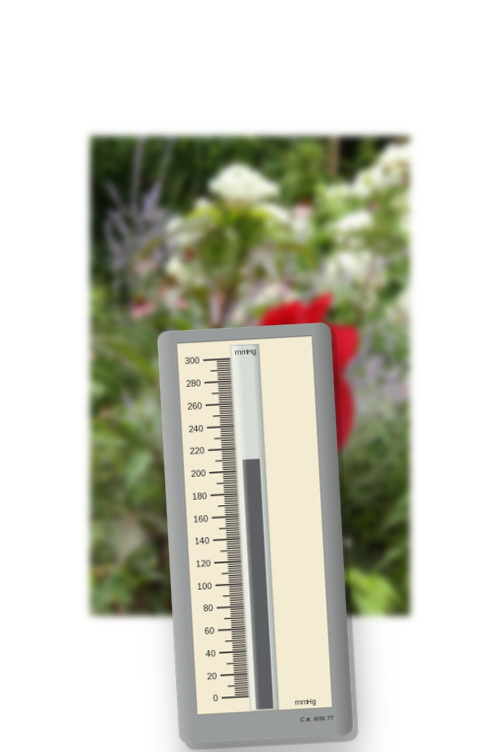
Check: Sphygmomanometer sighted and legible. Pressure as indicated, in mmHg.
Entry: 210 mmHg
